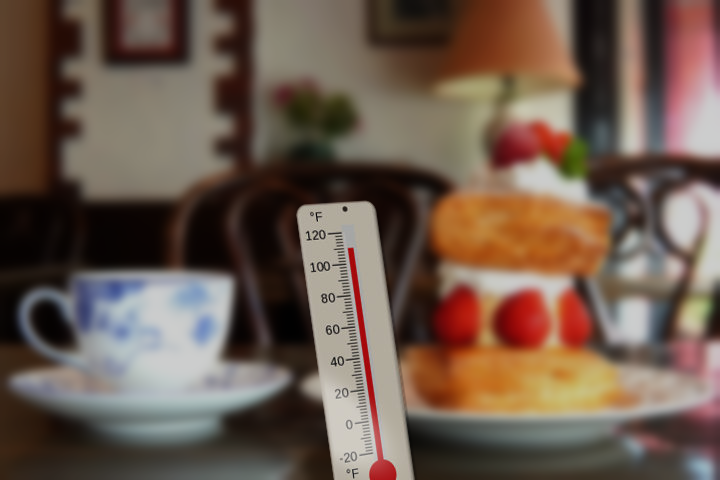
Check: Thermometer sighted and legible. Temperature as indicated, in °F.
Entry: 110 °F
